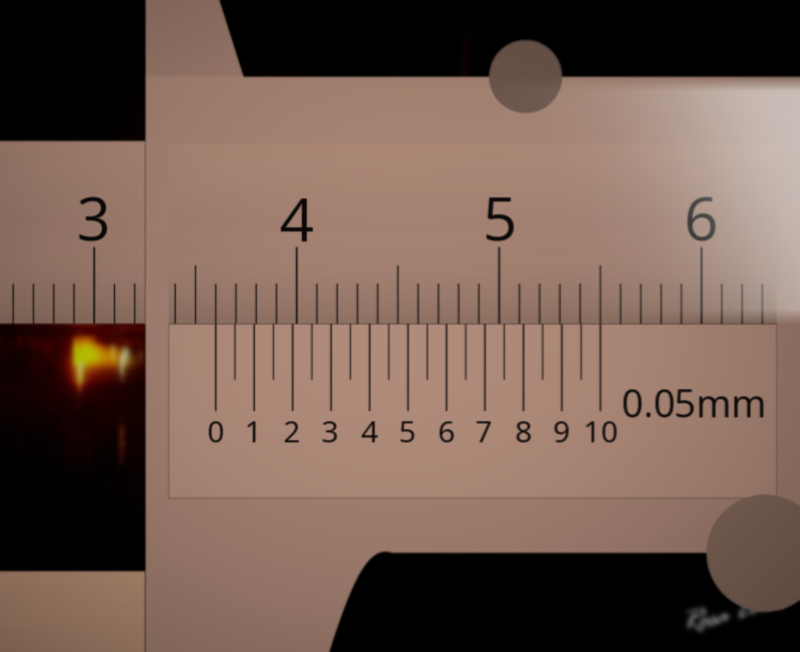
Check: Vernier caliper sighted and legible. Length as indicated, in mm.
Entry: 36.0 mm
